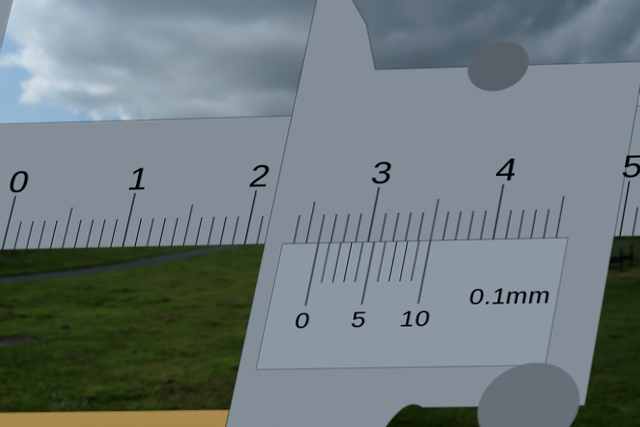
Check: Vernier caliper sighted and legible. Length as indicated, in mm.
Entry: 26.0 mm
